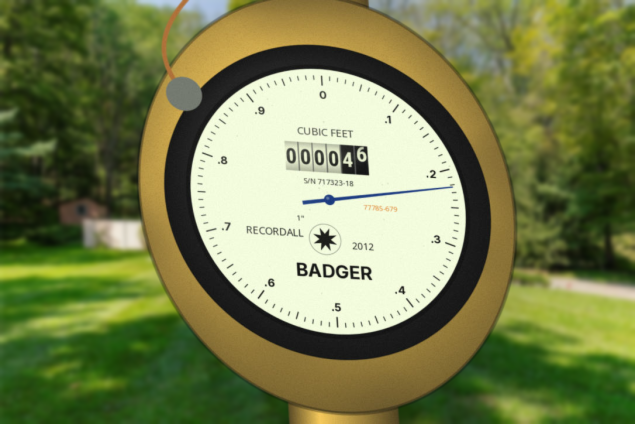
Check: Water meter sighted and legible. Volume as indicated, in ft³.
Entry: 46.22 ft³
